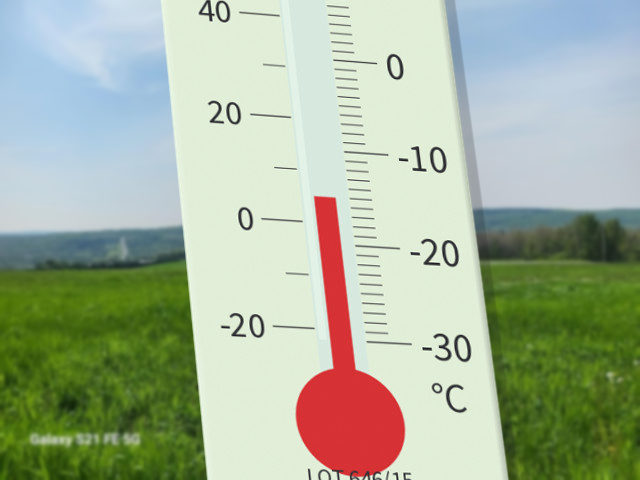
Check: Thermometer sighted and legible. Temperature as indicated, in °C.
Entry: -15 °C
